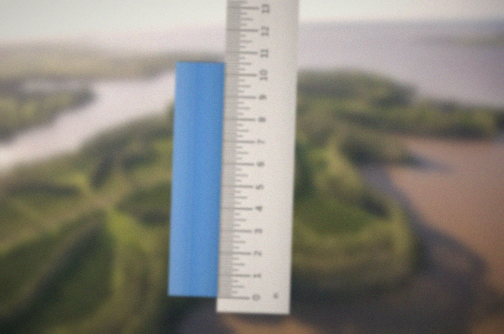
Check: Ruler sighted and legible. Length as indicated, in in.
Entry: 10.5 in
